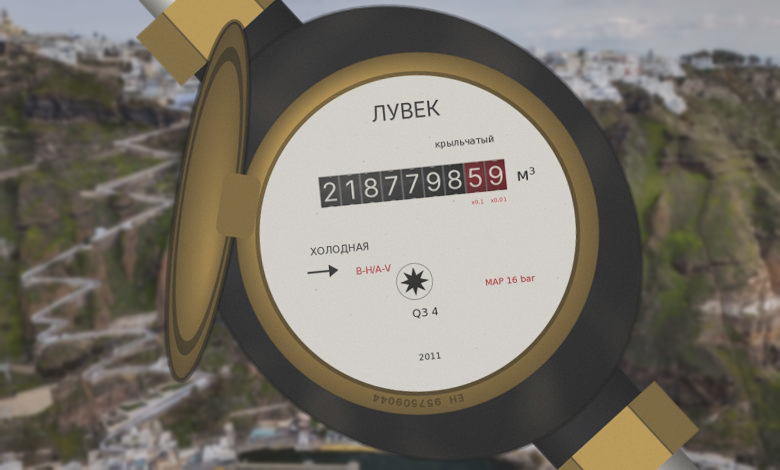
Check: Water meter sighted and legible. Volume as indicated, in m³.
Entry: 2187798.59 m³
